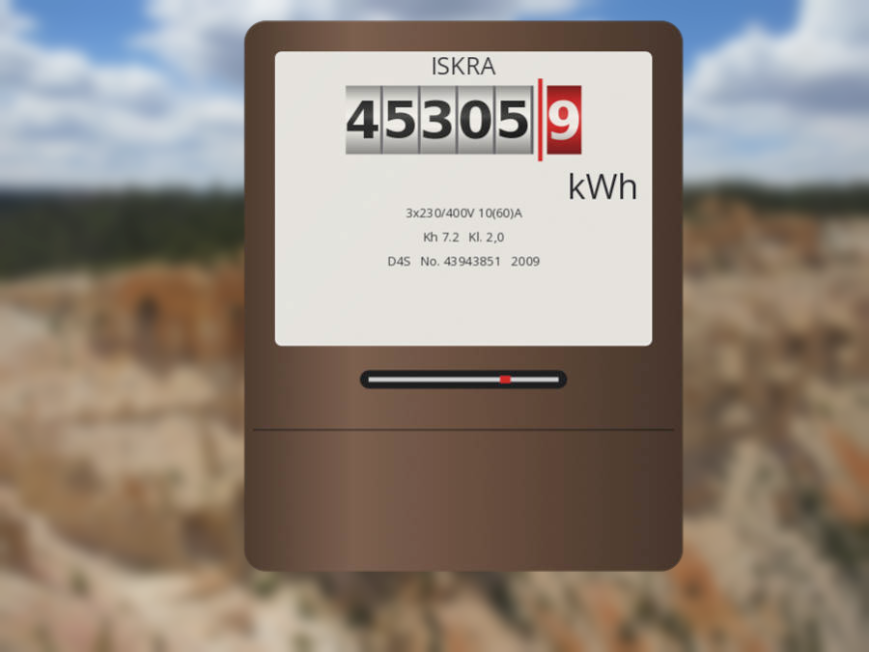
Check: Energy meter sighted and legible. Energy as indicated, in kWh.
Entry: 45305.9 kWh
